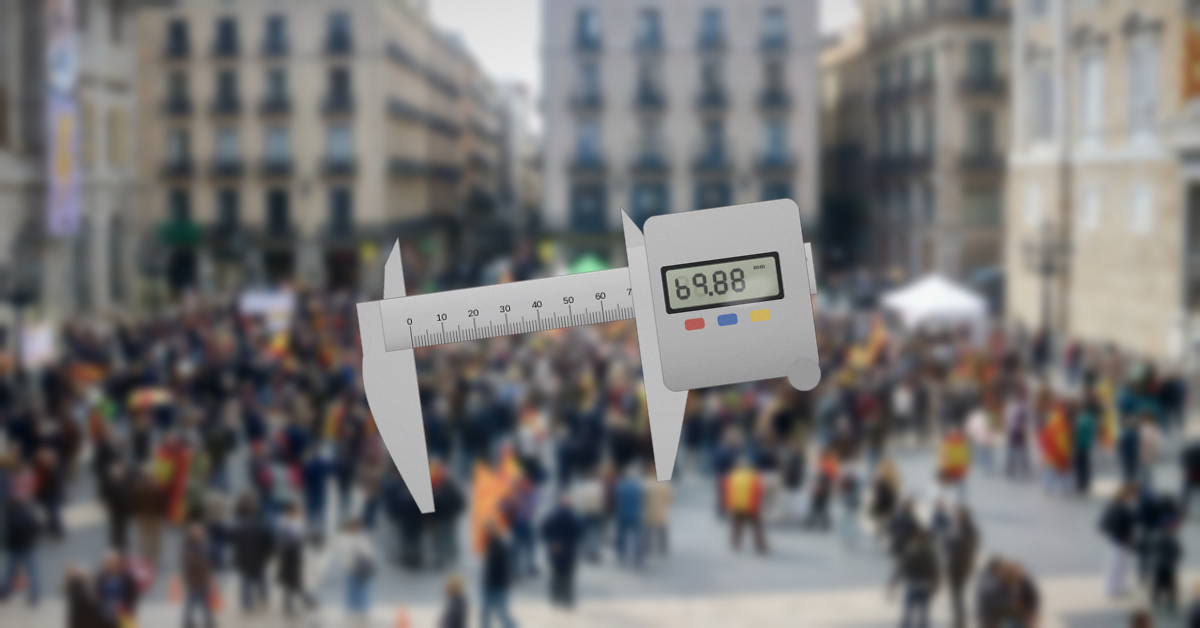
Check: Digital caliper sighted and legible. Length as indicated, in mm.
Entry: 69.88 mm
